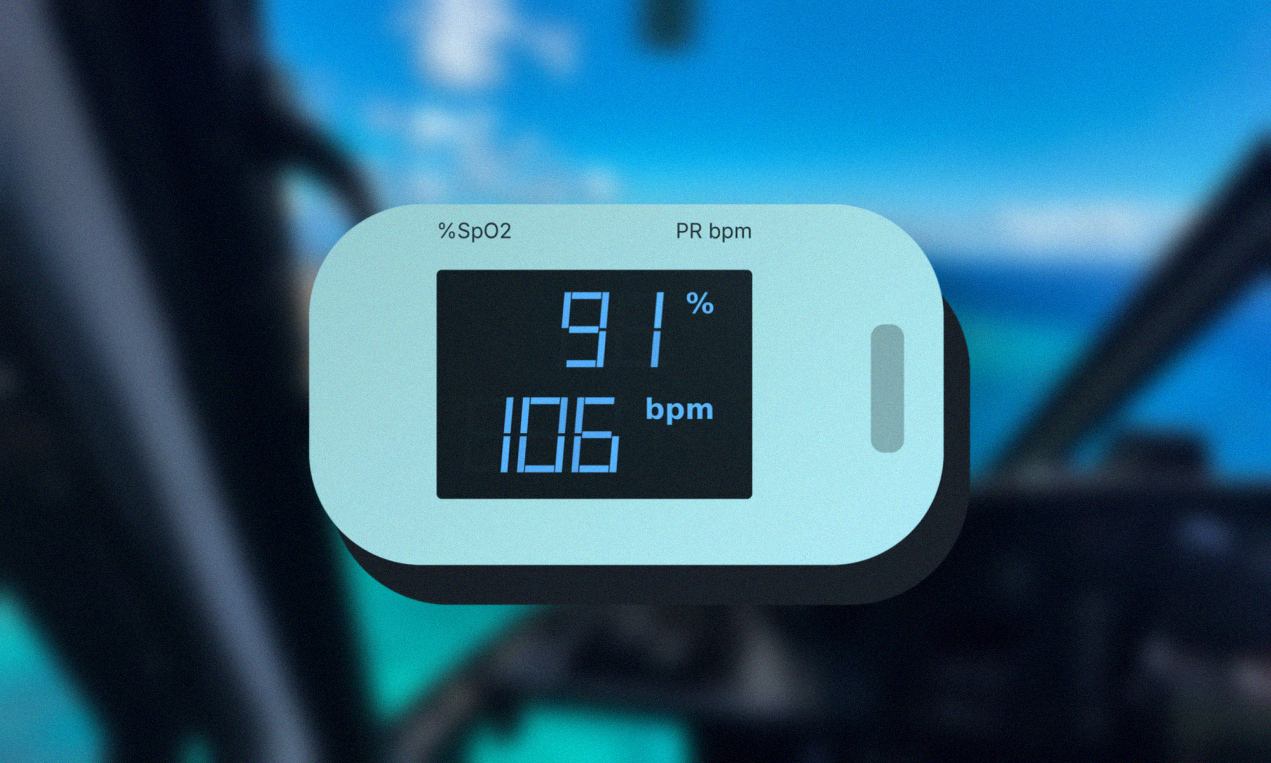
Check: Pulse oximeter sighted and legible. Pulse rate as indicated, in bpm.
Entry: 106 bpm
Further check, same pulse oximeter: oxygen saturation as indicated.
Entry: 91 %
